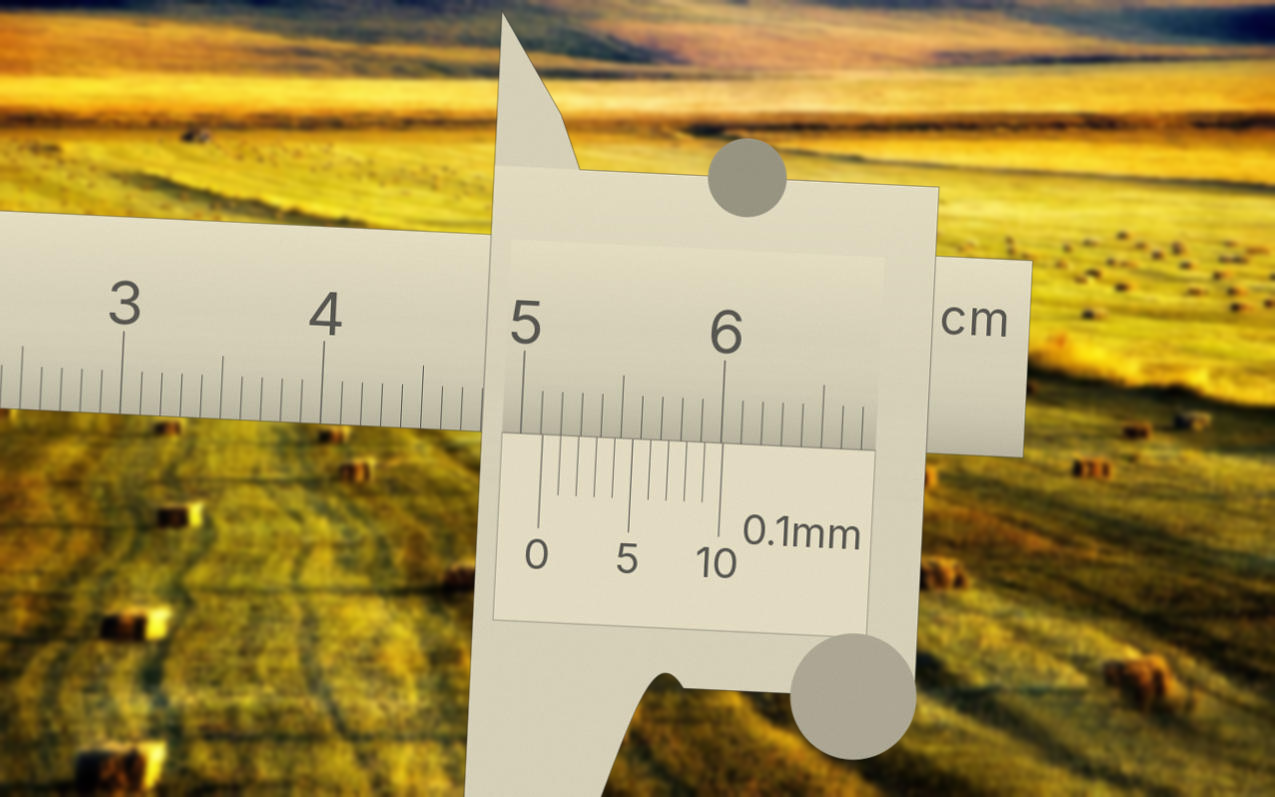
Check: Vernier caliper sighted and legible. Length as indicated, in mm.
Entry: 51.1 mm
